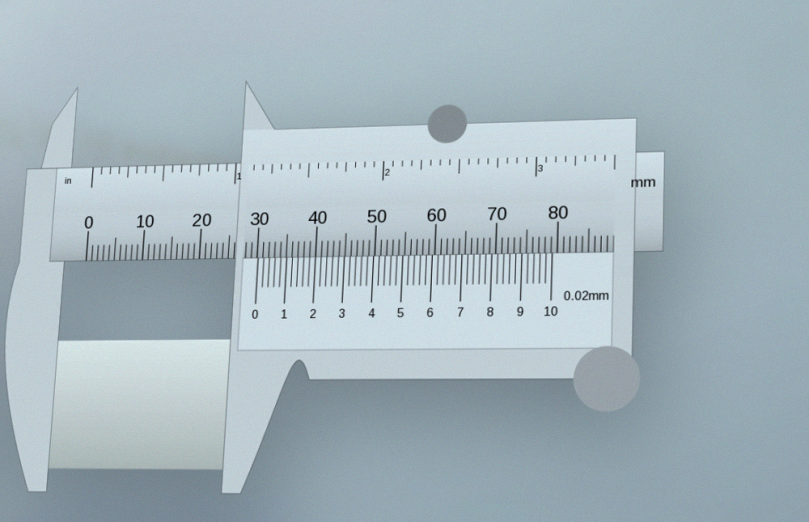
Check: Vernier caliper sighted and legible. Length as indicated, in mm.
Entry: 30.2 mm
